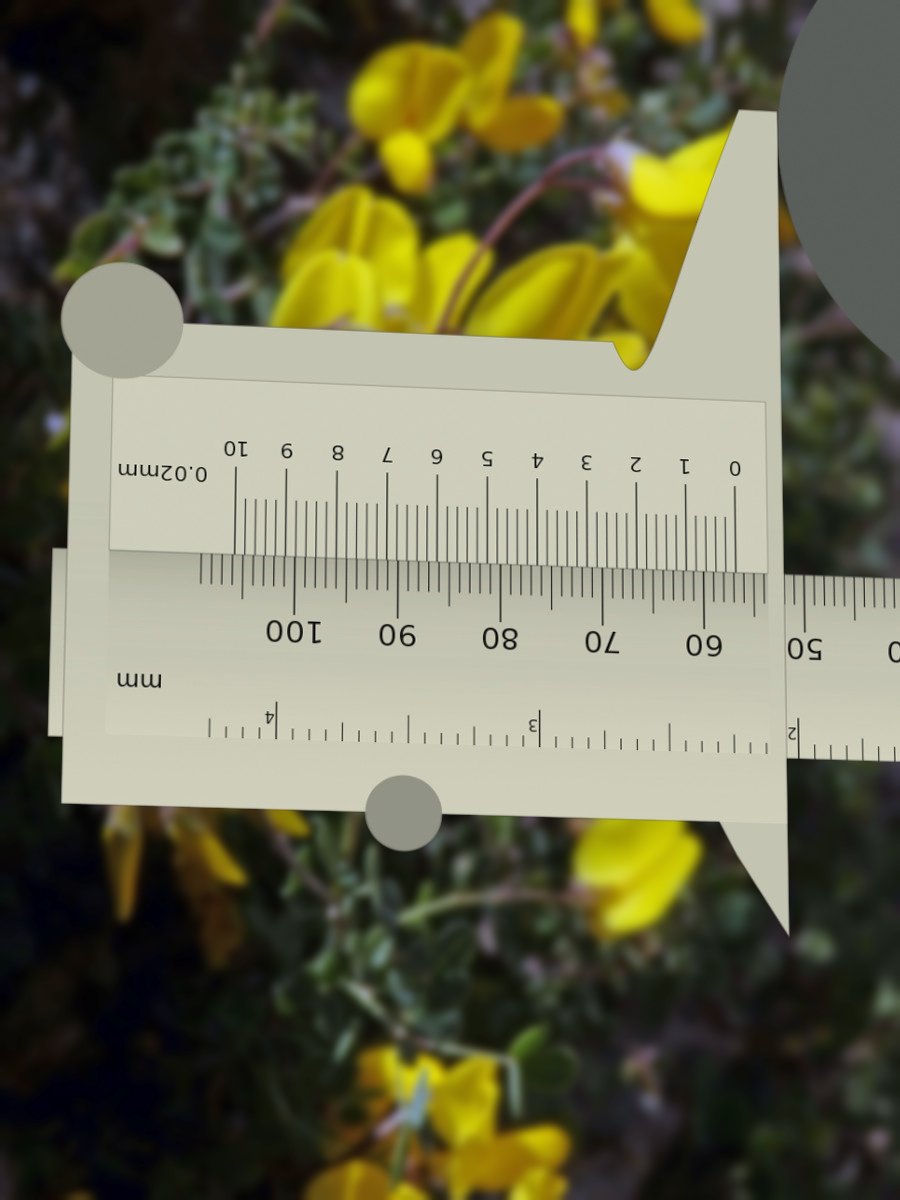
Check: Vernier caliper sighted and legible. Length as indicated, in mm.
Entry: 56.8 mm
